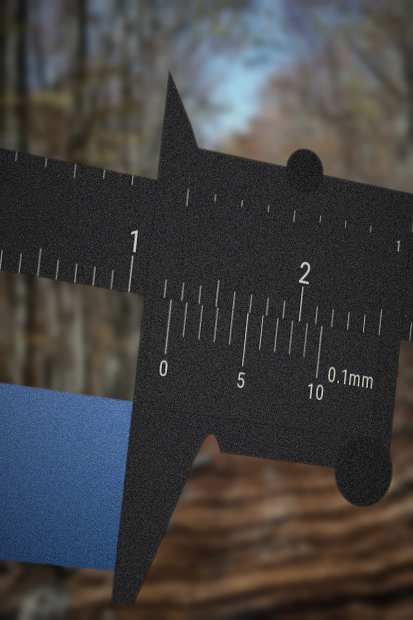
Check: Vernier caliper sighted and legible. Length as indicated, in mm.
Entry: 12.4 mm
